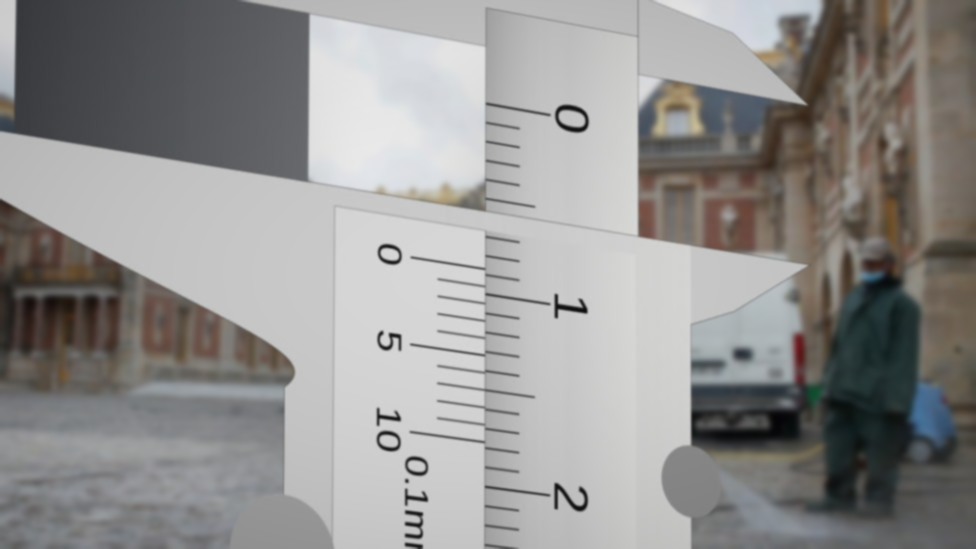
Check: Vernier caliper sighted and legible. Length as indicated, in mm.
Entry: 8.7 mm
